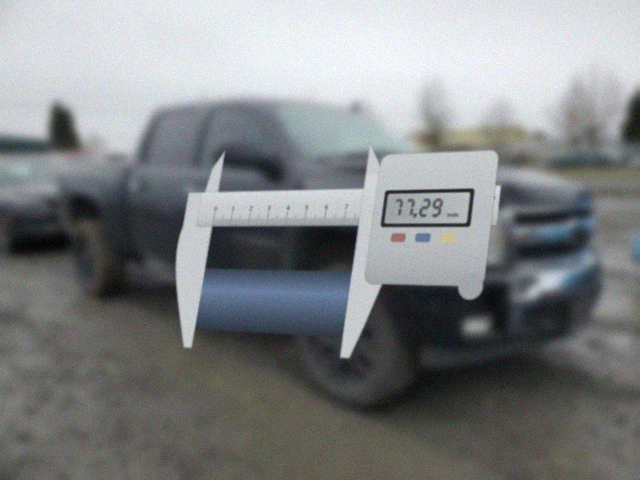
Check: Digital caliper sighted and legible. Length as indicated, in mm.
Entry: 77.29 mm
